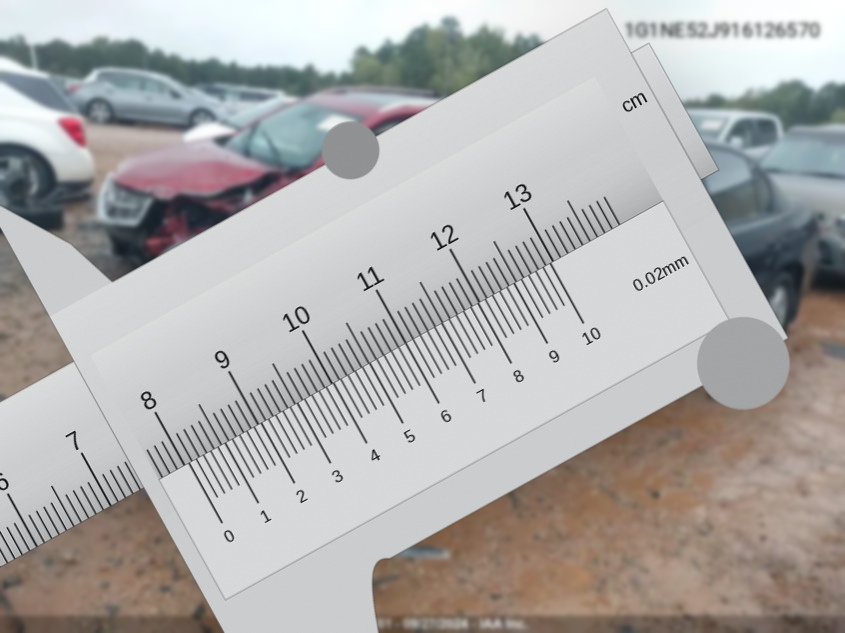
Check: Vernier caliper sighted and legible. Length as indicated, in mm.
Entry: 80.6 mm
